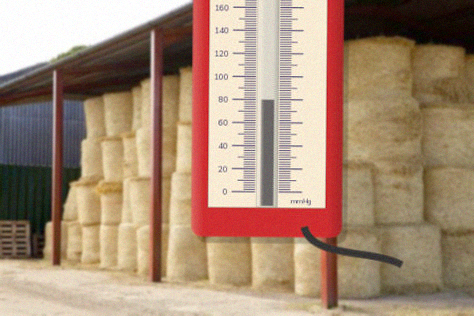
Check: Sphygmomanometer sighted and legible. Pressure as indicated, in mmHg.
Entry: 80 mmHg
